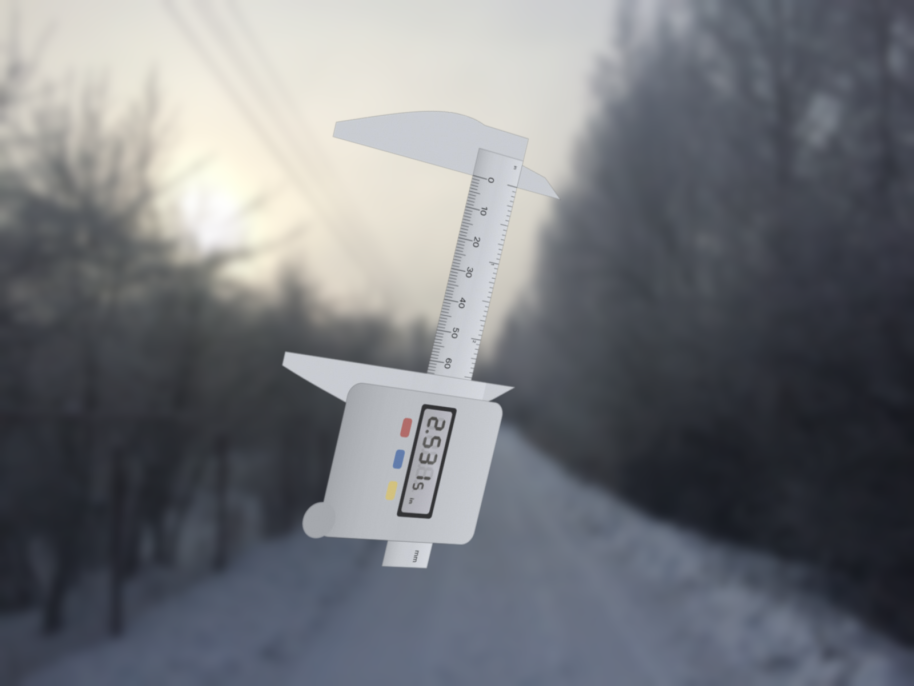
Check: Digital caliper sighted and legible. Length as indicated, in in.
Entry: 2.5315 in
